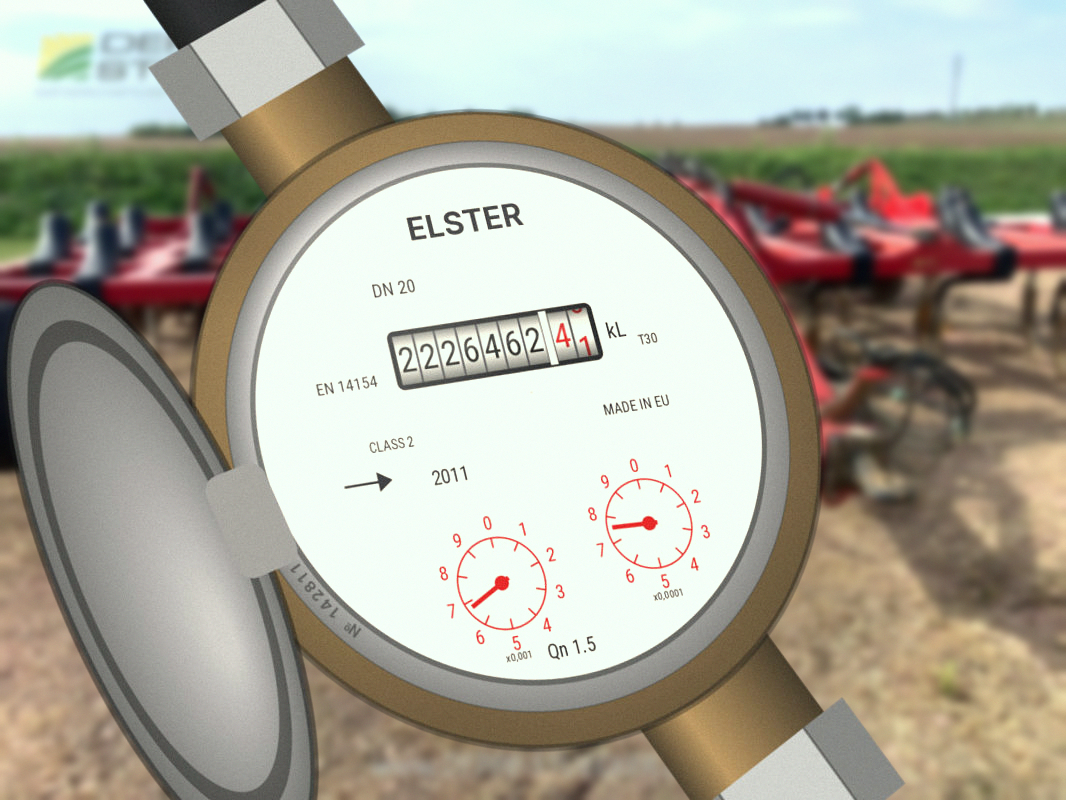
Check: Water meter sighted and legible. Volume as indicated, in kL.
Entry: 2226462.4067 kL
